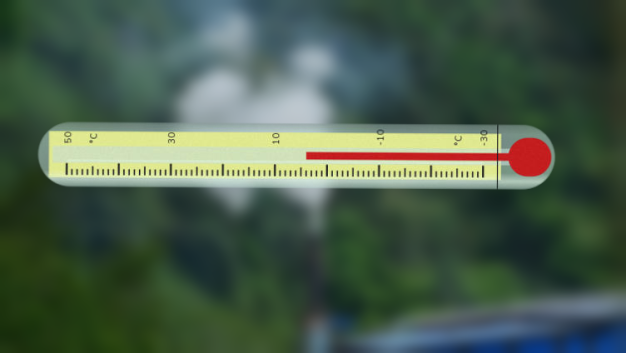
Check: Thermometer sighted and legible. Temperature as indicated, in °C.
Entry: 4 °C
